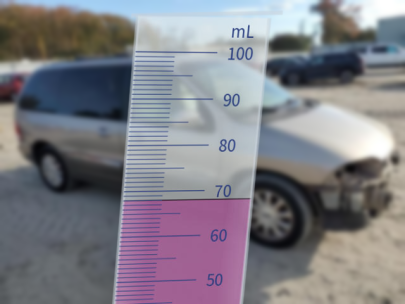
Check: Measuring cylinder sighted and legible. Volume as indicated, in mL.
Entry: 68 mL
